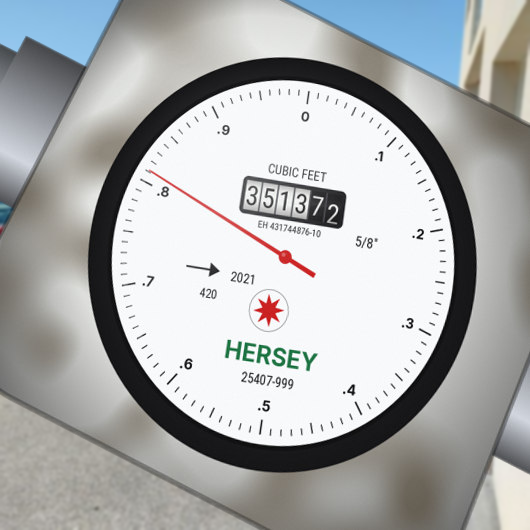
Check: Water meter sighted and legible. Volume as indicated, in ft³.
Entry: 351371.81 ft³
